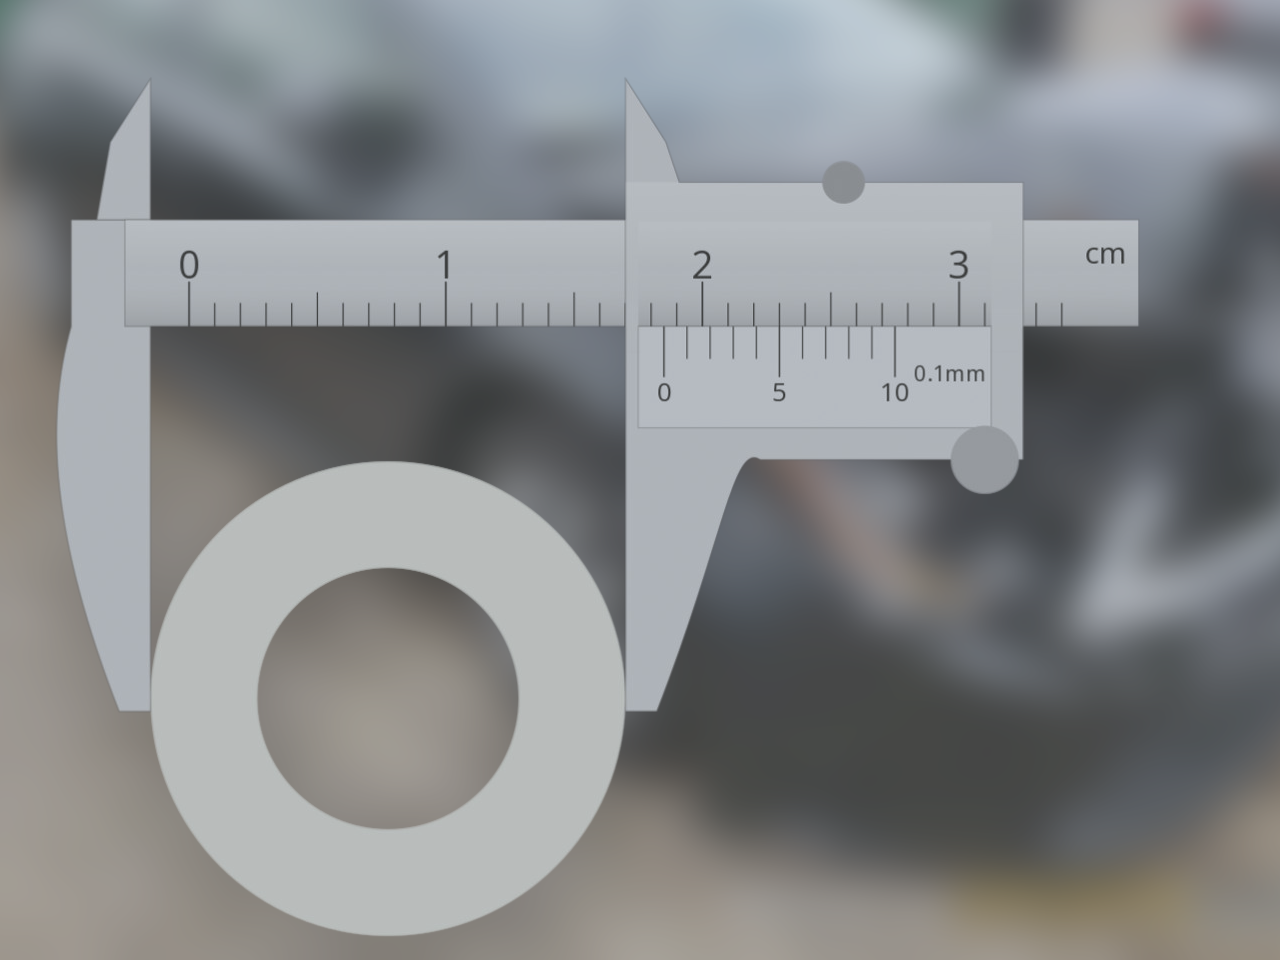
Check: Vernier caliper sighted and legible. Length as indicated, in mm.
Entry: 18.5 mm
